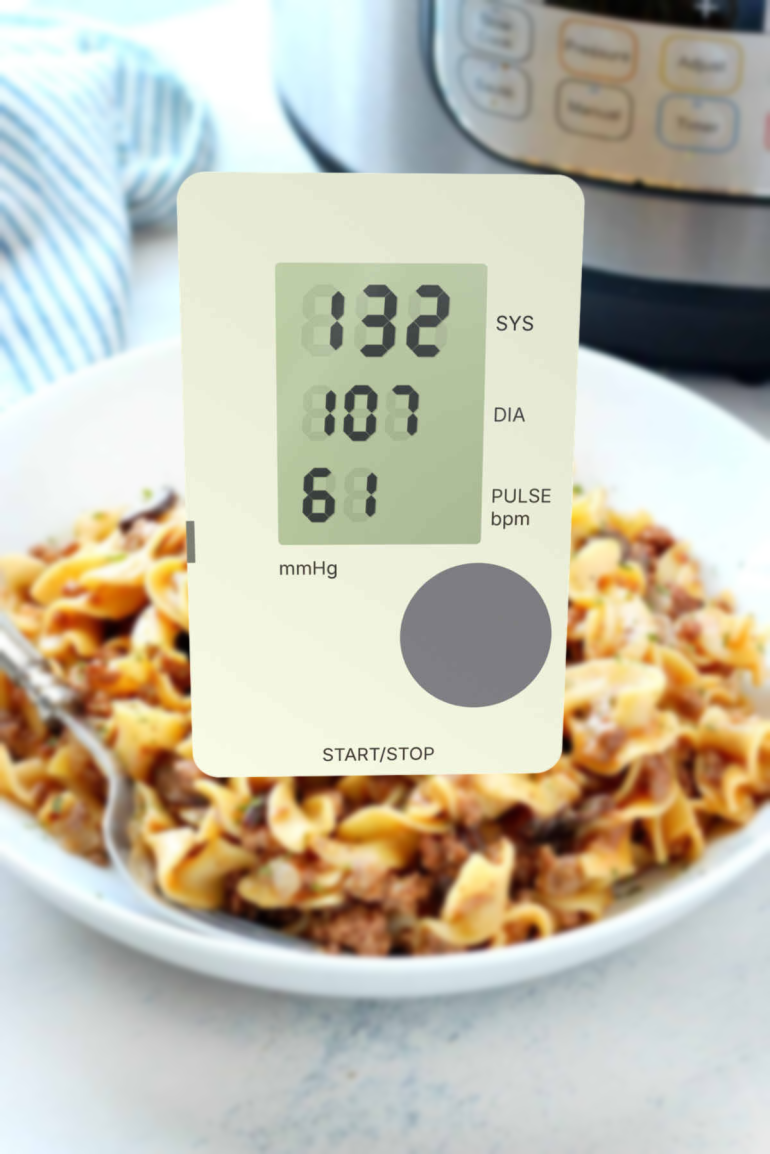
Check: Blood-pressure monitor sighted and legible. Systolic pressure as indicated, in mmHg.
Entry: 132 mmHg
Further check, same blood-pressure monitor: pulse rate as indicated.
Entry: 61 bpm
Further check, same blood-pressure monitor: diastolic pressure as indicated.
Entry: 107 mmHg
